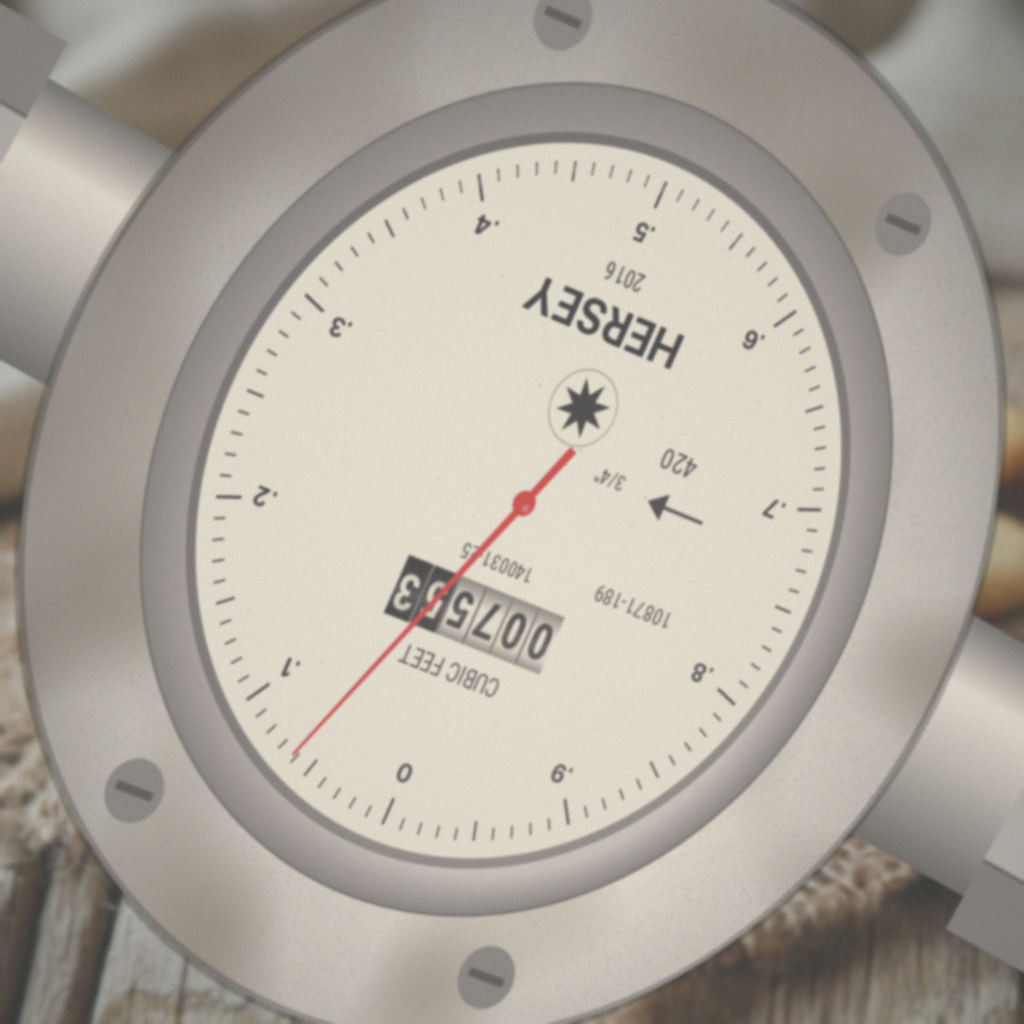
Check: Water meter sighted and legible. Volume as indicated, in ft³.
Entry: 7553.06 ft³
